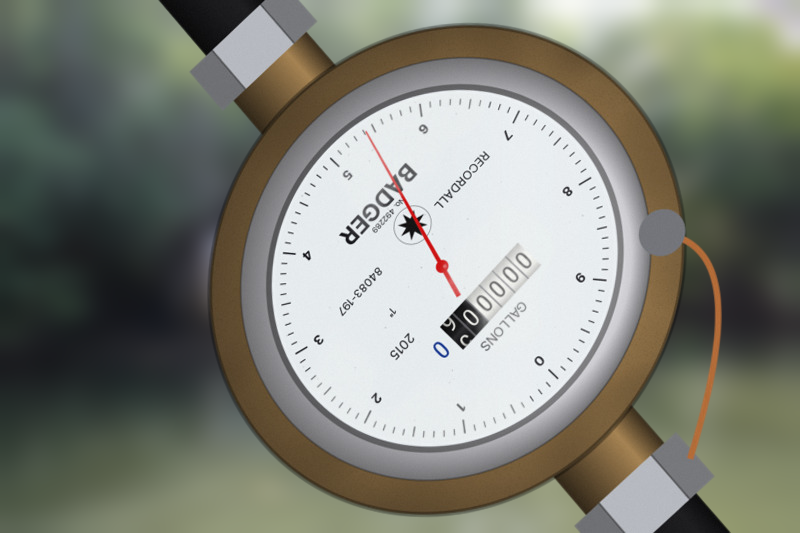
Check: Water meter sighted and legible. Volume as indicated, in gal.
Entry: 55.4 gal
